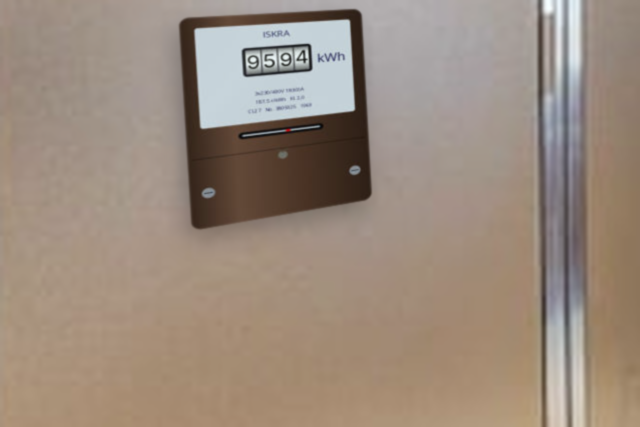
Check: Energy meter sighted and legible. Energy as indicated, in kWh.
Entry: 9594 kWh
